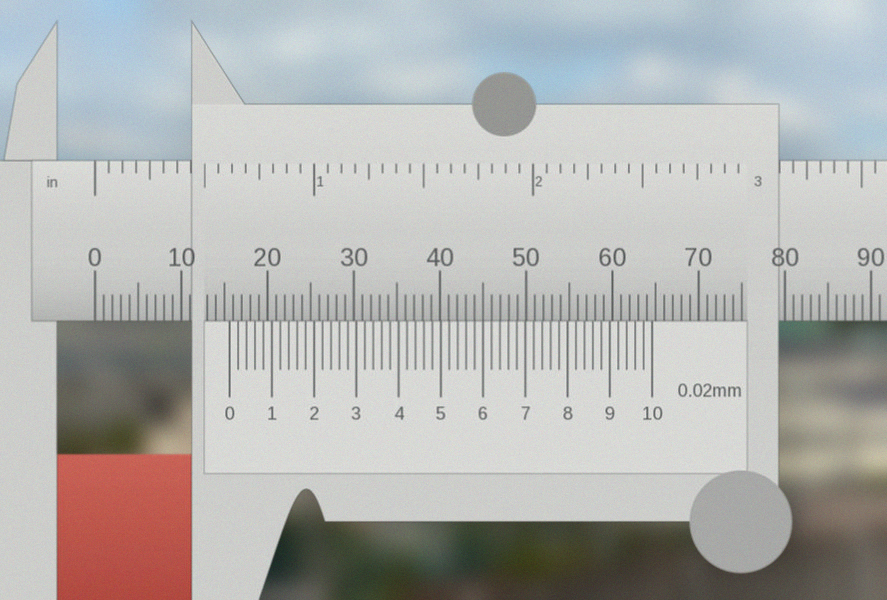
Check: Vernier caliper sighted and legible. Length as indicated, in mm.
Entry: 15.6 mm
